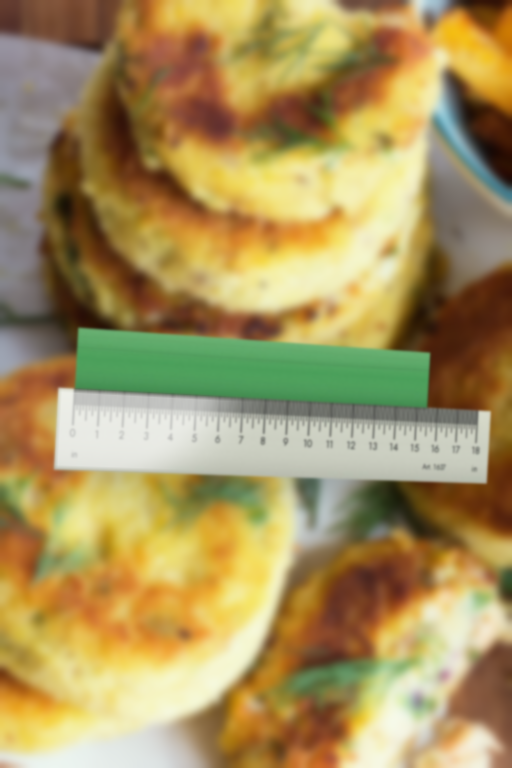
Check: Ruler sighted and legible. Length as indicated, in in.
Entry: 15.5 in
